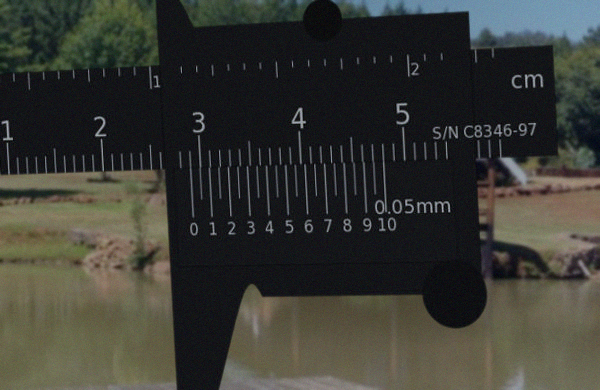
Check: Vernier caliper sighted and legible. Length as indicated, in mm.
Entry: 29.0 mm
